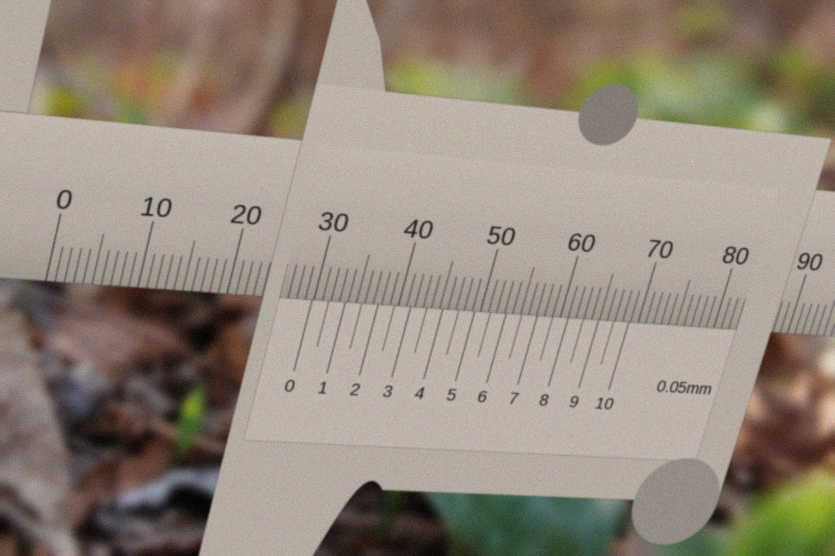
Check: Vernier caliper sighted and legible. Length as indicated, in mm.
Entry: 29.8 mm
